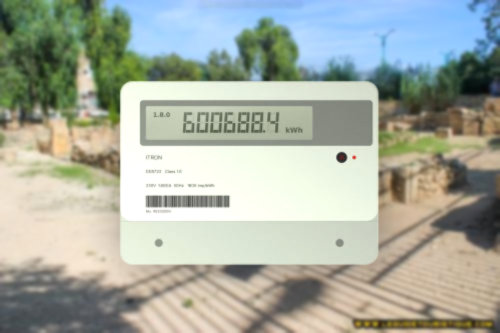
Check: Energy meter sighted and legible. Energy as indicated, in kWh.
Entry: 600688.4 kWh
